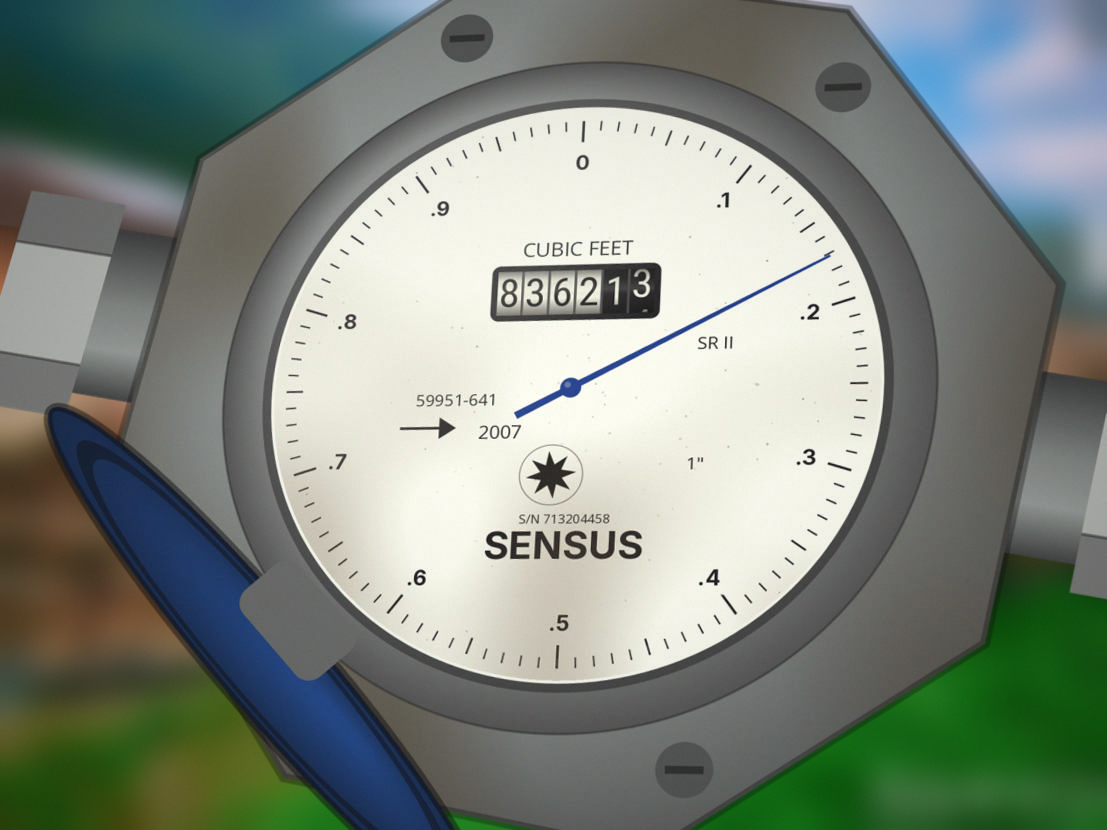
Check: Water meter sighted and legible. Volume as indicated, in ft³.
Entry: 836213.17 ft³
